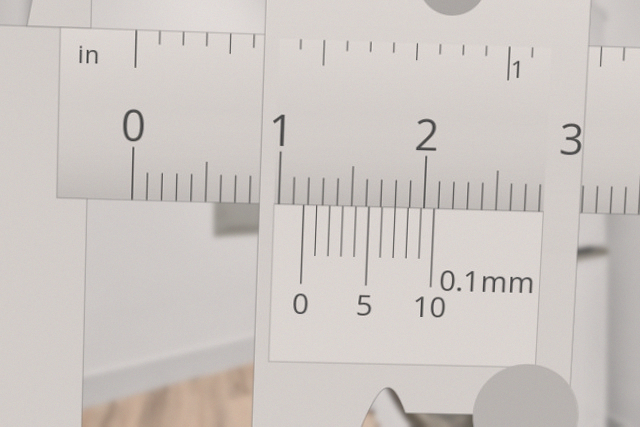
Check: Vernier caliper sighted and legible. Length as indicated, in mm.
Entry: 11.7 mm
